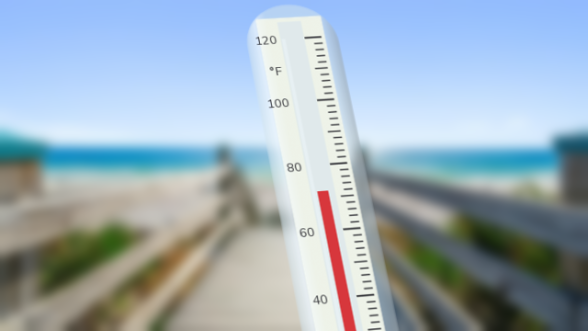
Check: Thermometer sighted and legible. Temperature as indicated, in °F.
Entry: 72 °F
